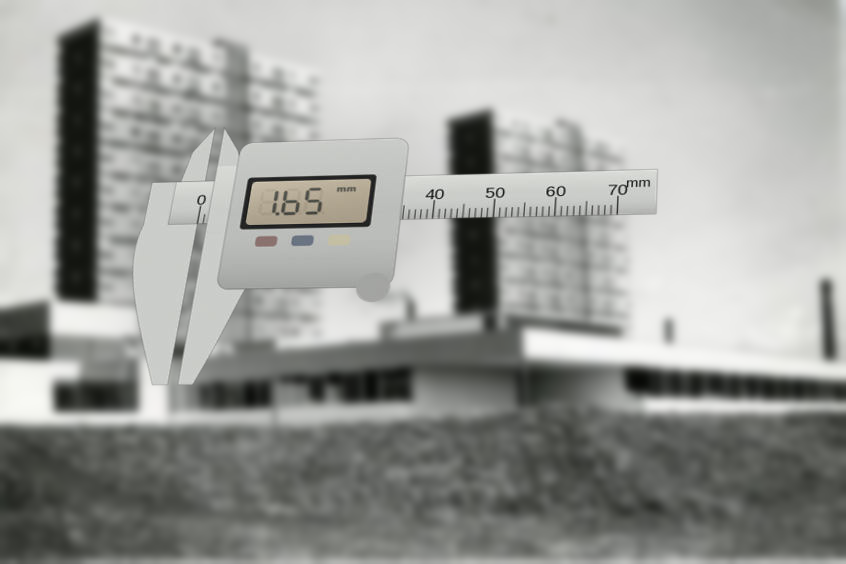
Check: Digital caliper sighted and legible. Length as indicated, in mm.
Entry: 1.65 mm
